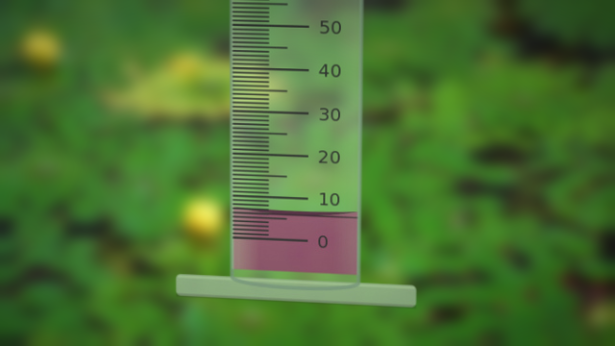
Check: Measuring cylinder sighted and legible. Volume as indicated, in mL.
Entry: 6 mL
